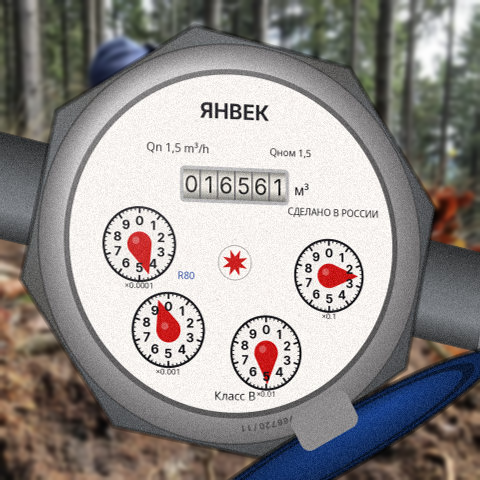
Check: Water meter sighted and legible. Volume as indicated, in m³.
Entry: 16561.2494 m³
